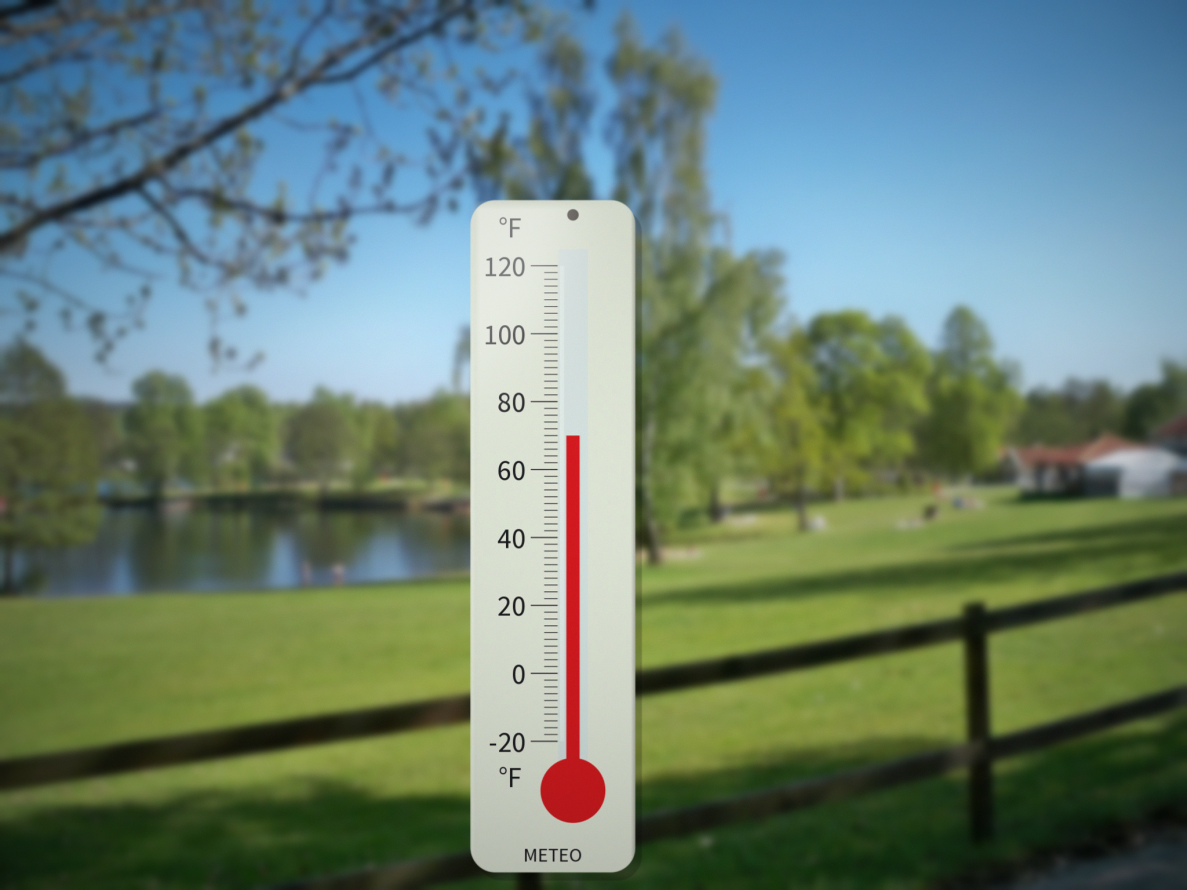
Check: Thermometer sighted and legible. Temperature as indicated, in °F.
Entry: 70 °F
